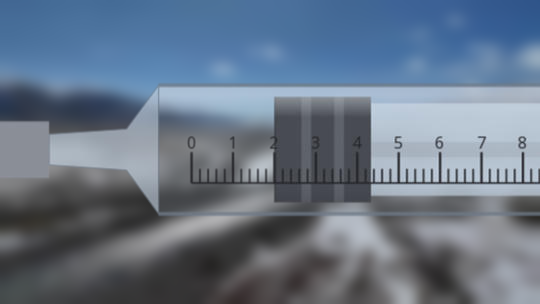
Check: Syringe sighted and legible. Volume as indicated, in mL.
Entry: 2 mL
